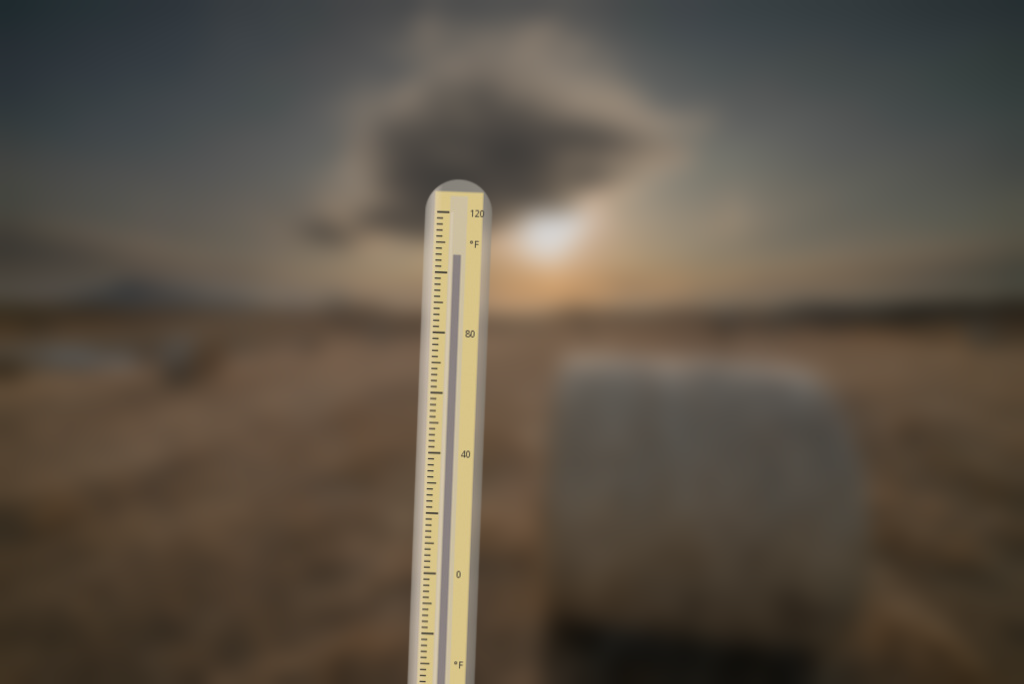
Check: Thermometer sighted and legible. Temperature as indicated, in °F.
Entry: 106 °F
